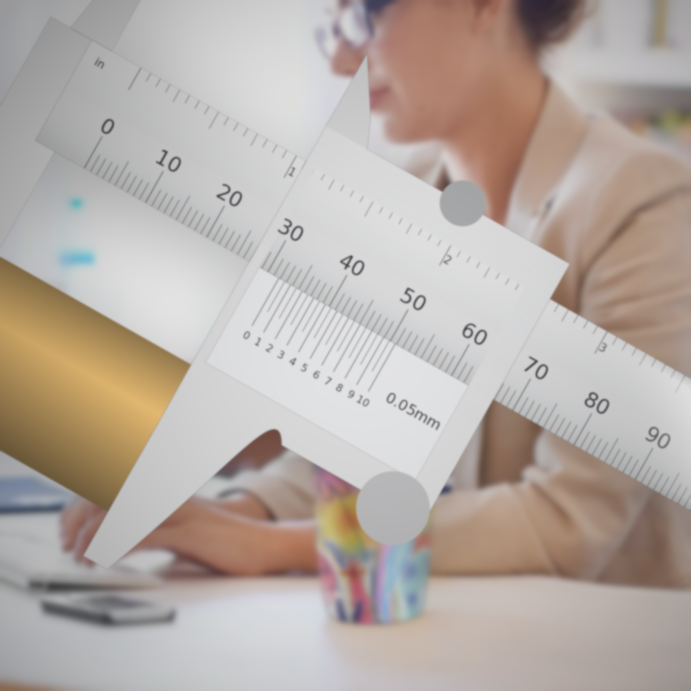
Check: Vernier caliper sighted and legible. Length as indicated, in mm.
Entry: 31.8 mm
